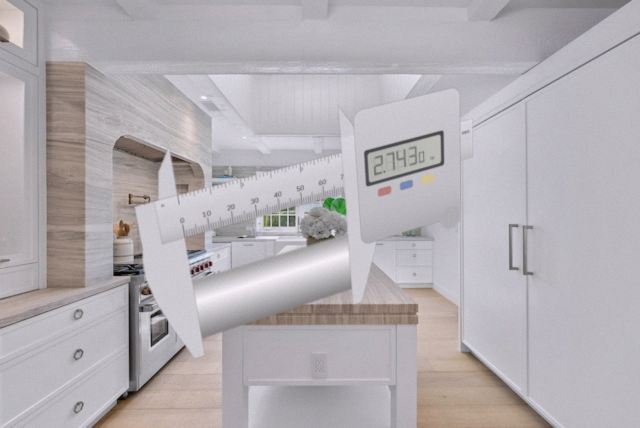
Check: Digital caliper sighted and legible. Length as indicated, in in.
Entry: 2.7430 in
